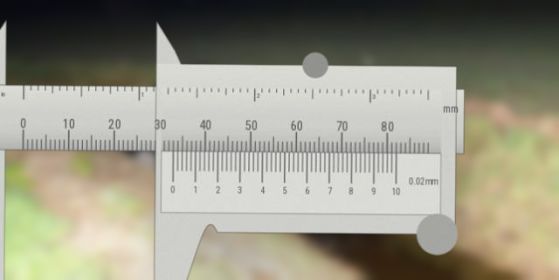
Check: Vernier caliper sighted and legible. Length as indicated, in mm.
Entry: 33.0 mm
